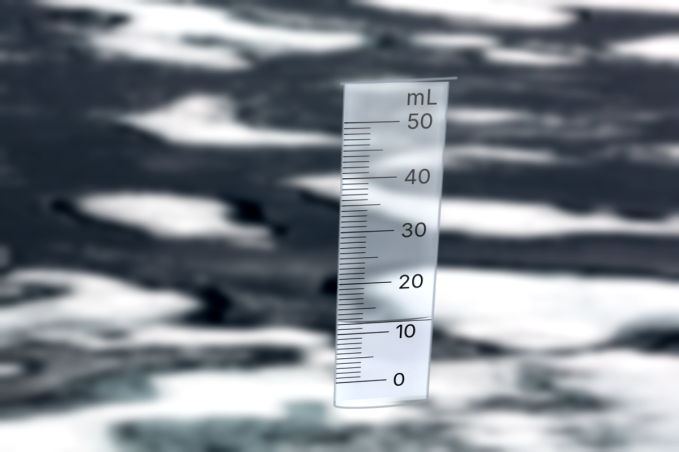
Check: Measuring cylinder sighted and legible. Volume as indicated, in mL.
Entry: 12 mL
